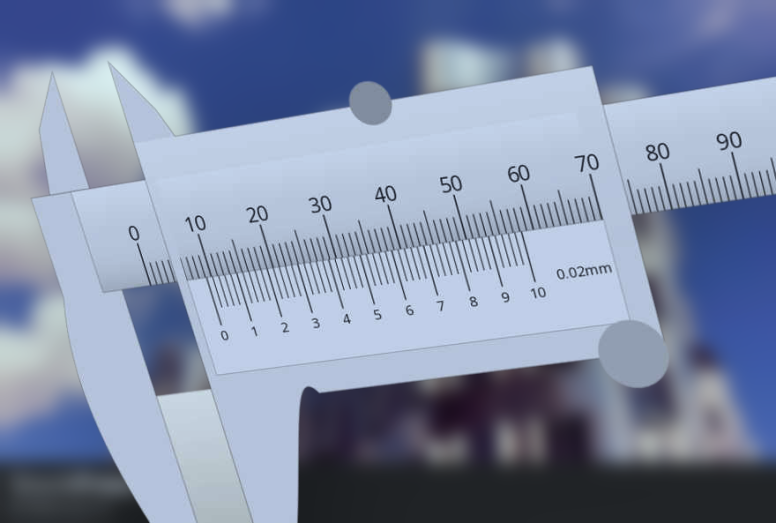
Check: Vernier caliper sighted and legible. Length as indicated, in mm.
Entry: 9.2 mm
